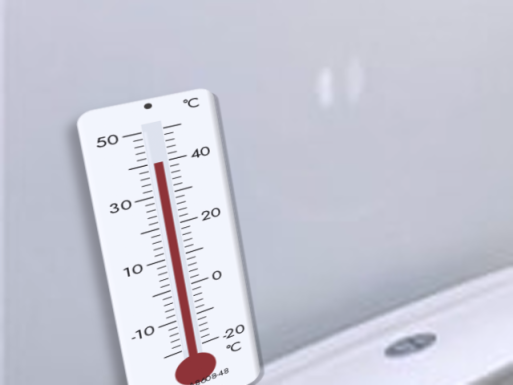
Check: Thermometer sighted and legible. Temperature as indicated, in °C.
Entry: 40 °C
